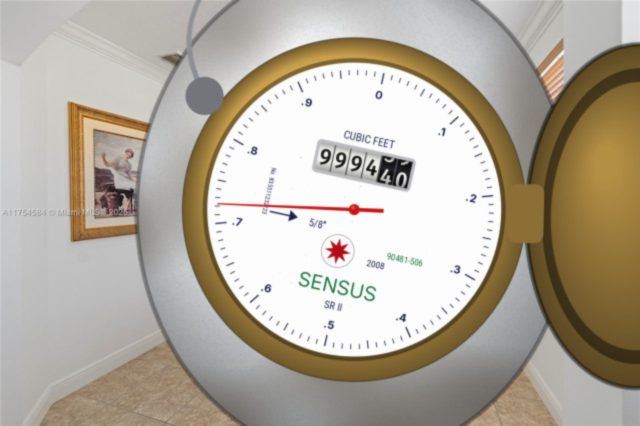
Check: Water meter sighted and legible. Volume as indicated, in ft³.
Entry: 999439.72 ft³
